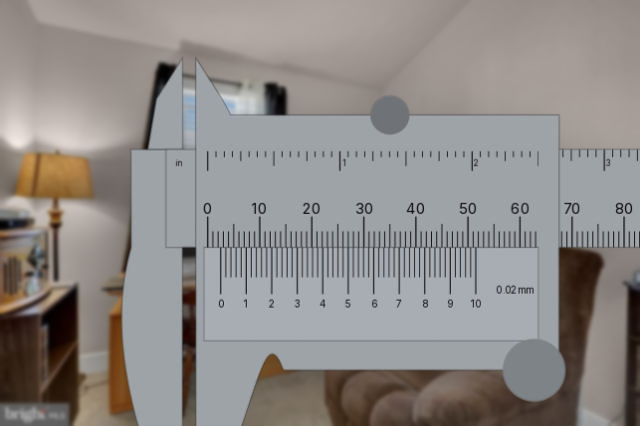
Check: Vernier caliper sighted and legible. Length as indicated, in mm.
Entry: 2.5 mm
